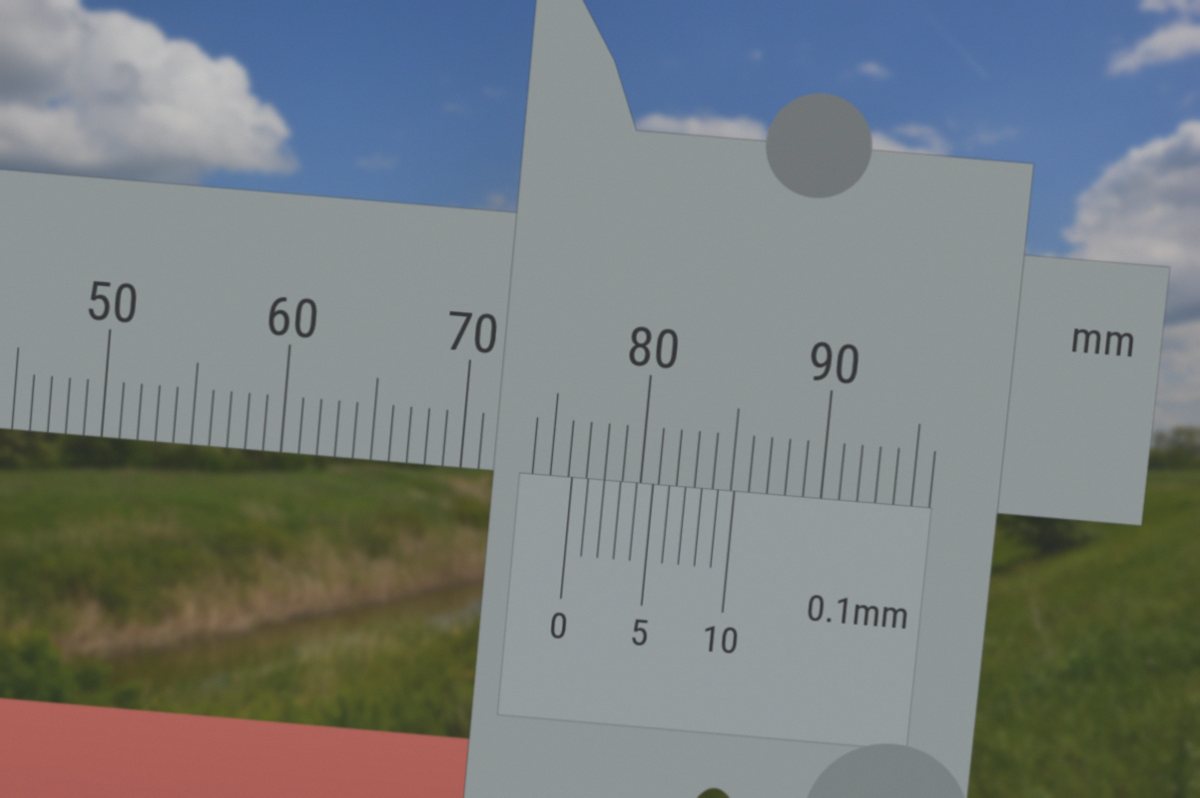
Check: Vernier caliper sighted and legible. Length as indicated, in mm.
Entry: 76.2 mm
